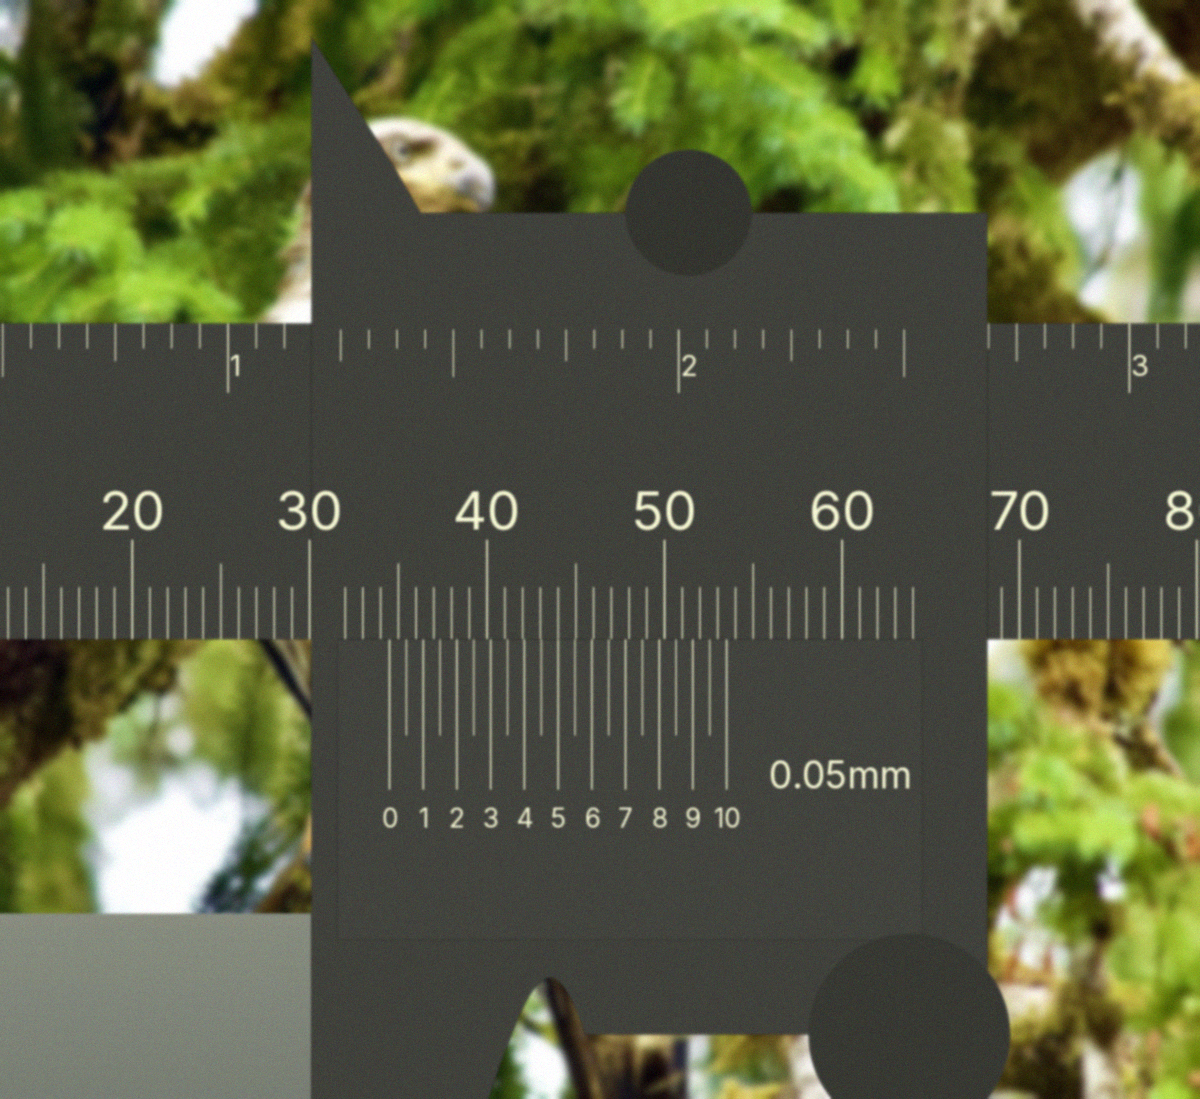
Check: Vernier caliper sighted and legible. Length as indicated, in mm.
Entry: 34.5 mm
